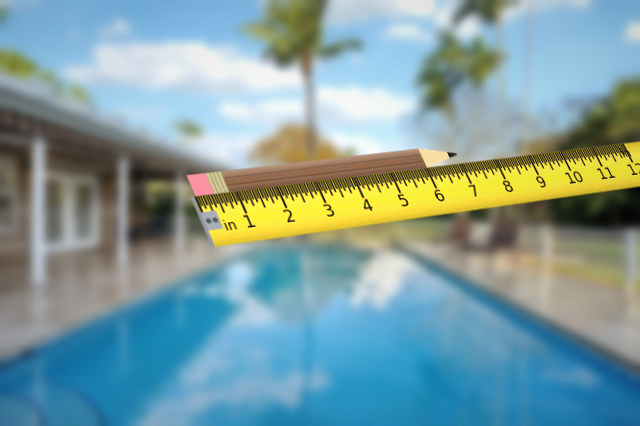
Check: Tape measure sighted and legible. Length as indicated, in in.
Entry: 7 in
